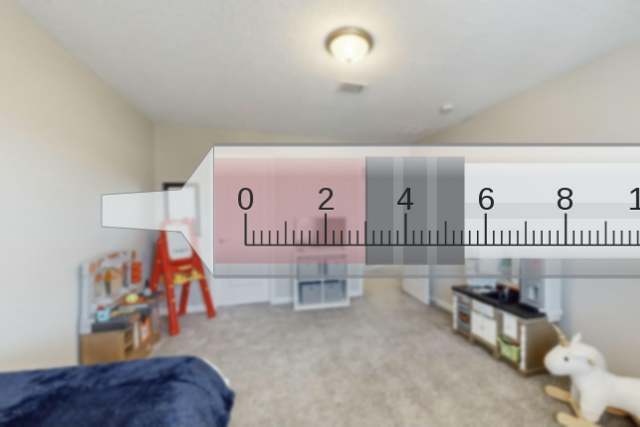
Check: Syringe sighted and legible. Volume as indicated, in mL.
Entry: 3 mL
